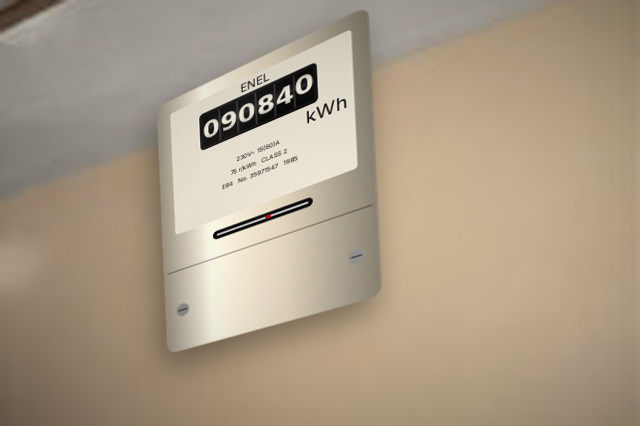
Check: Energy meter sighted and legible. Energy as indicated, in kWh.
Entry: 90840 kWh
